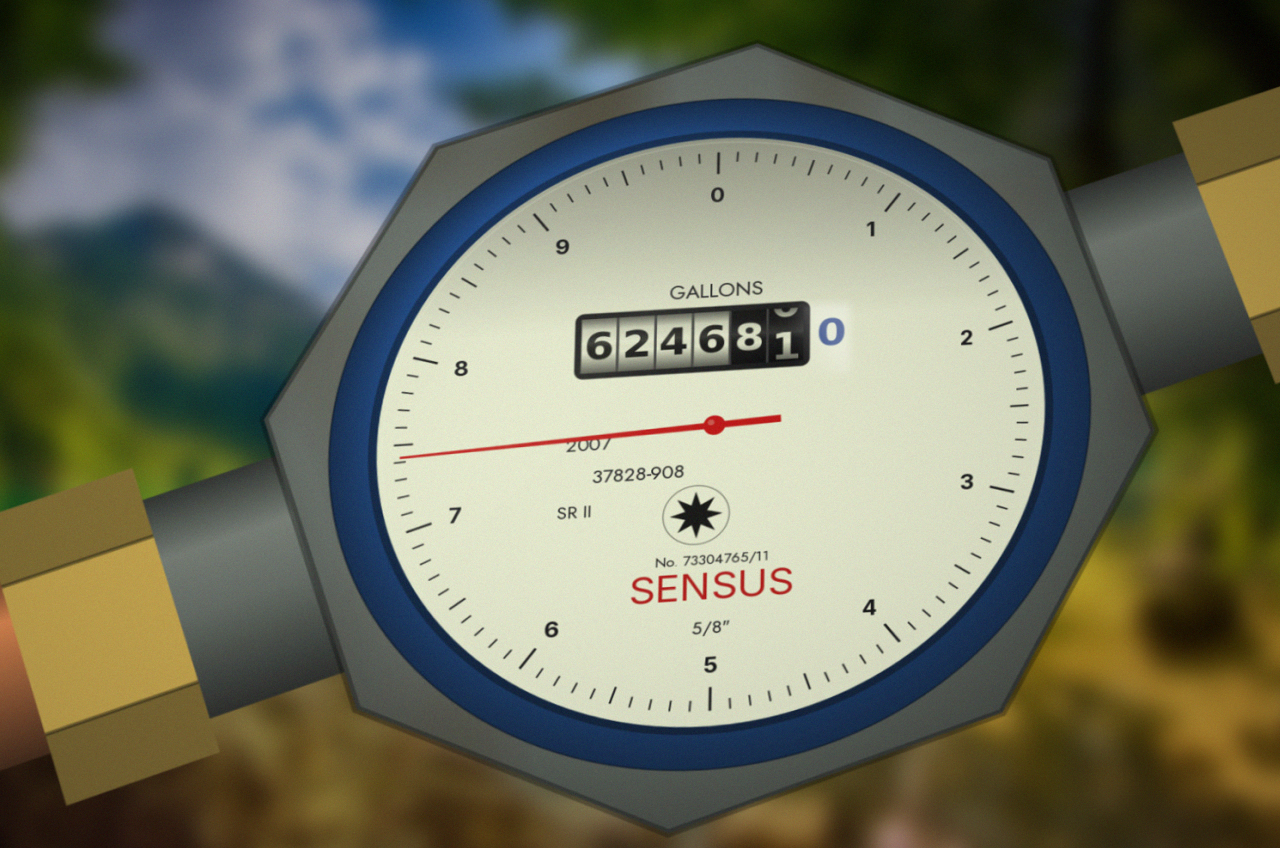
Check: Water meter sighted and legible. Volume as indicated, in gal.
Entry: 6246807.4 gal
